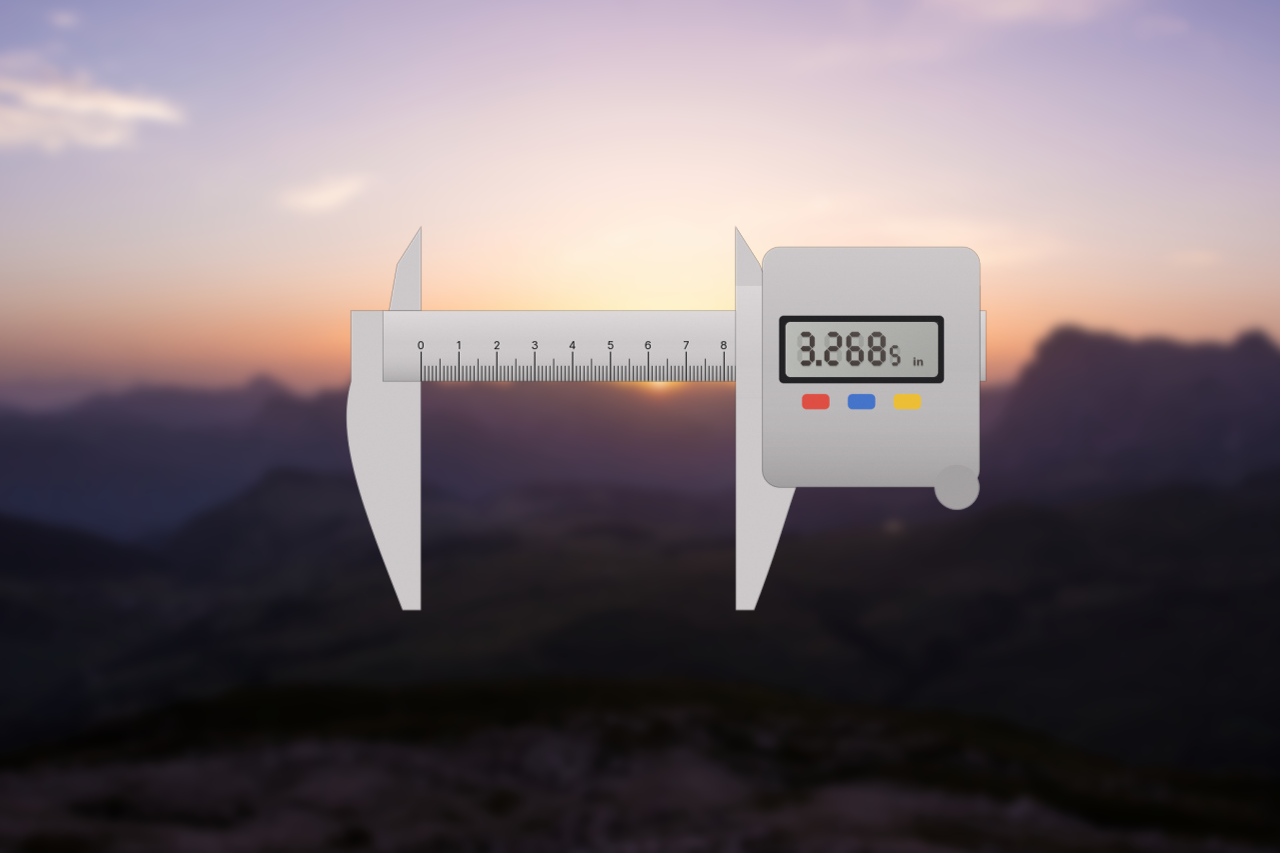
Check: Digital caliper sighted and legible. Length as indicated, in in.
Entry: 3.2685 in
